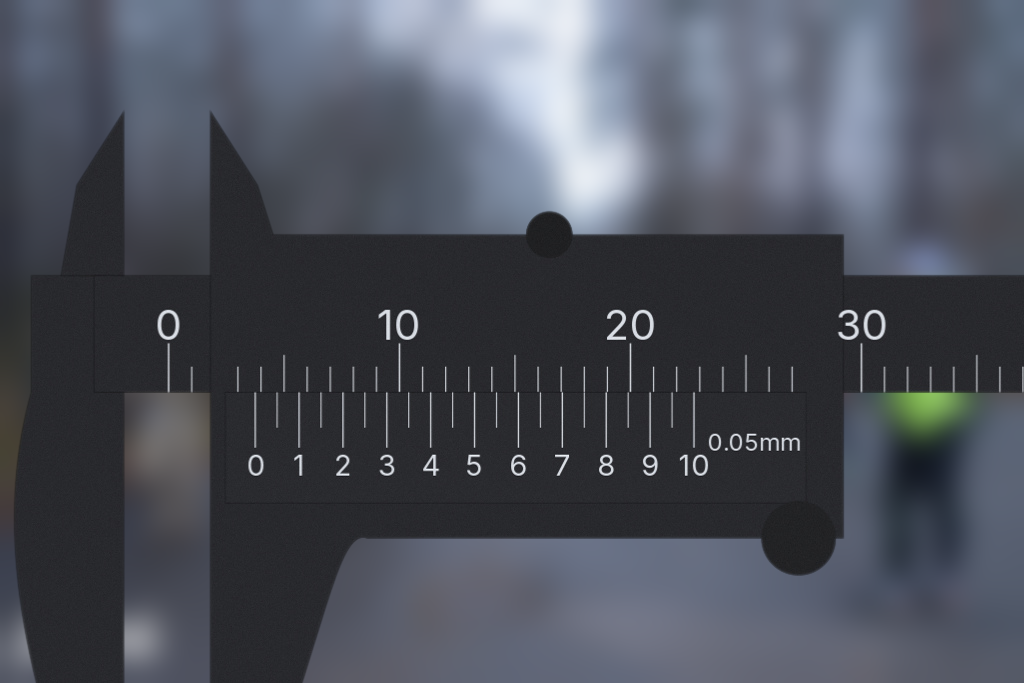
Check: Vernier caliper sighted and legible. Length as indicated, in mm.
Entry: 3.75 mm
